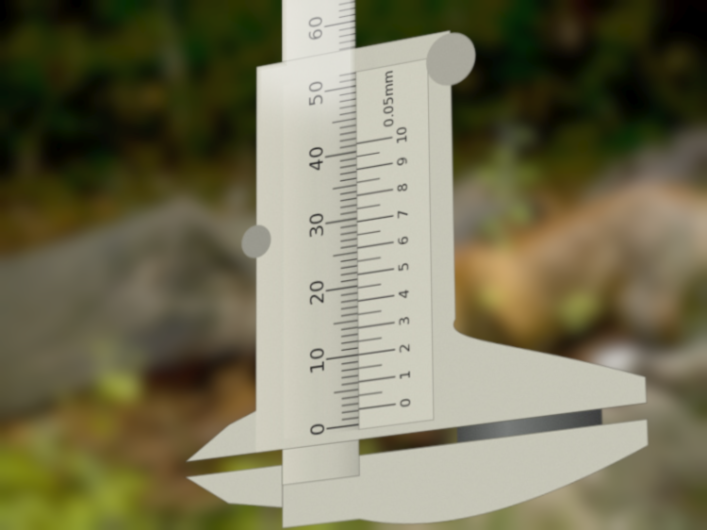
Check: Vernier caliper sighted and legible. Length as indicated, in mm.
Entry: 2.2 mm
